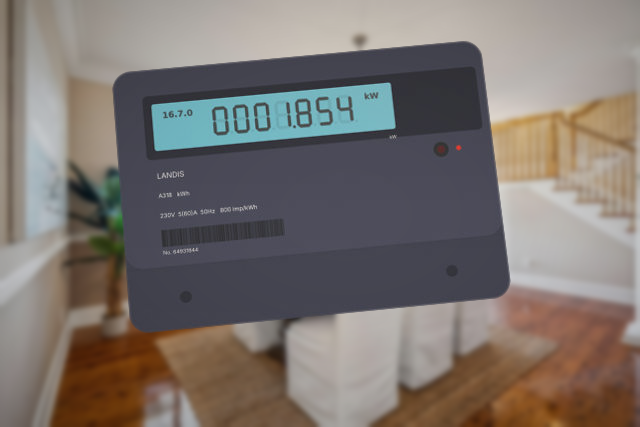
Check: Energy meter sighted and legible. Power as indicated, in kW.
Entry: 1.854 kW
